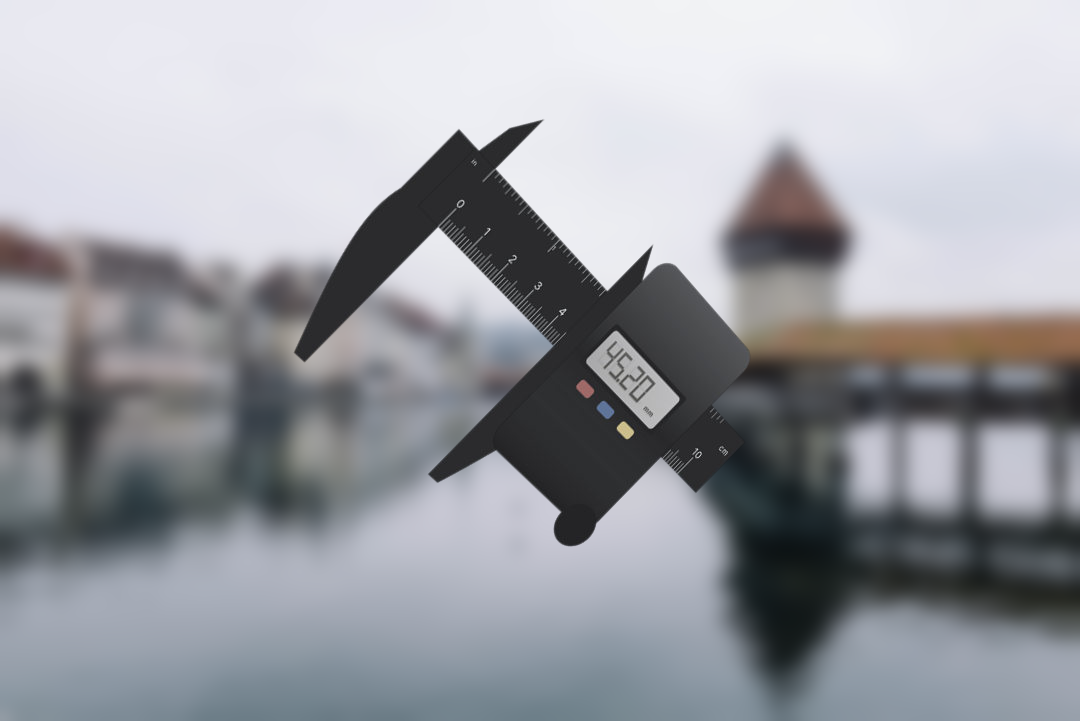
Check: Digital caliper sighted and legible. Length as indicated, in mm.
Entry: 45.20 mm
